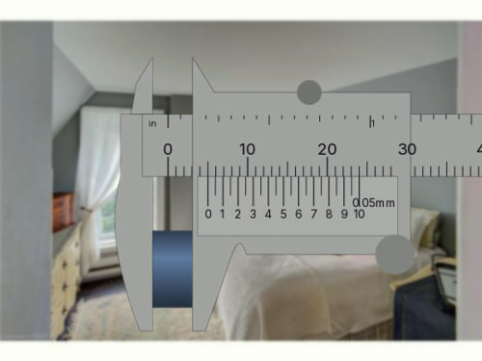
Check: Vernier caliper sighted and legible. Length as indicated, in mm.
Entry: 5.0 mm
